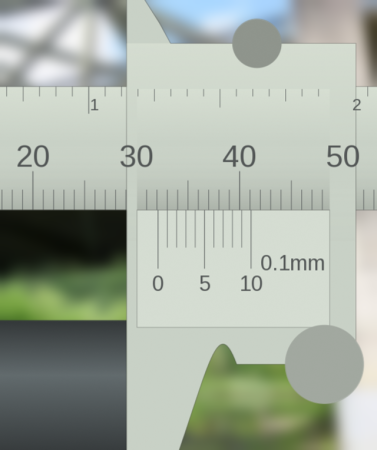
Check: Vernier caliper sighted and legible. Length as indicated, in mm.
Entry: 32.1 mm
